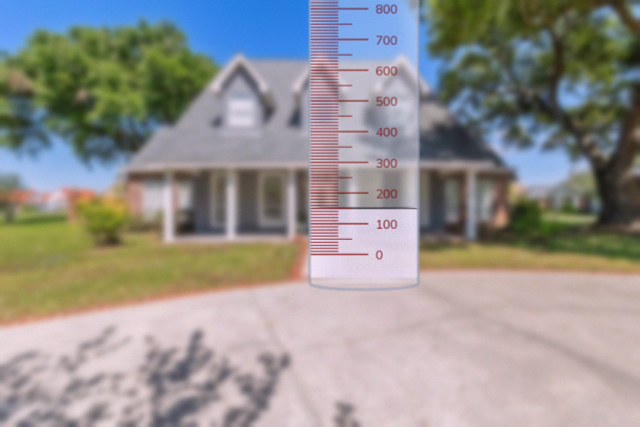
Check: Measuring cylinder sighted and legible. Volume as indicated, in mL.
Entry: 150 mL
